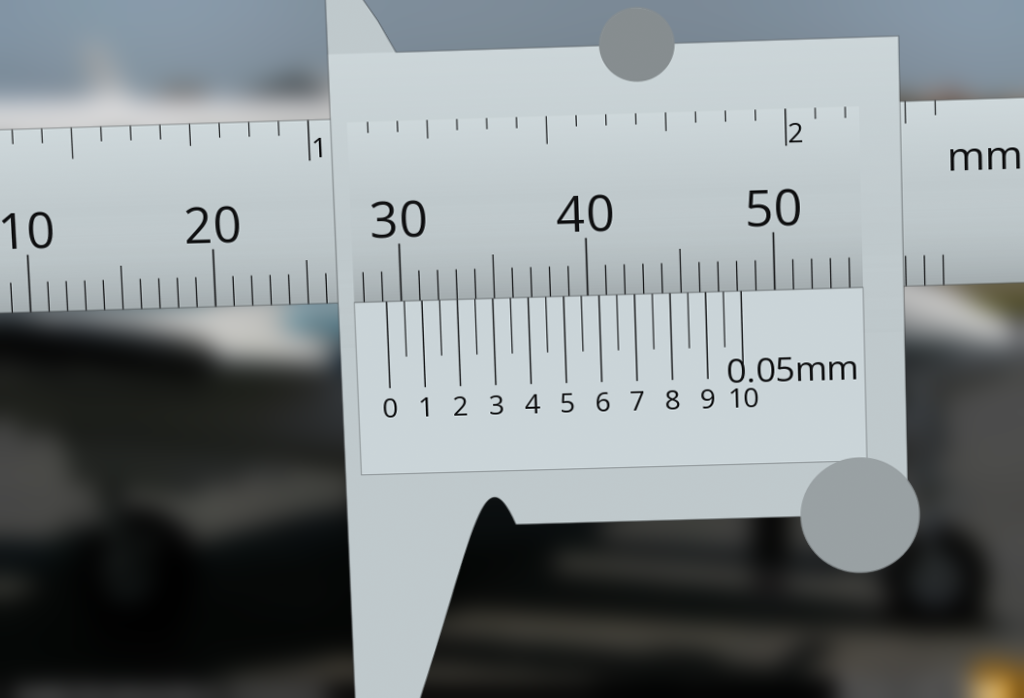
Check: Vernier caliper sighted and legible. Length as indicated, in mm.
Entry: 29.2 mm
